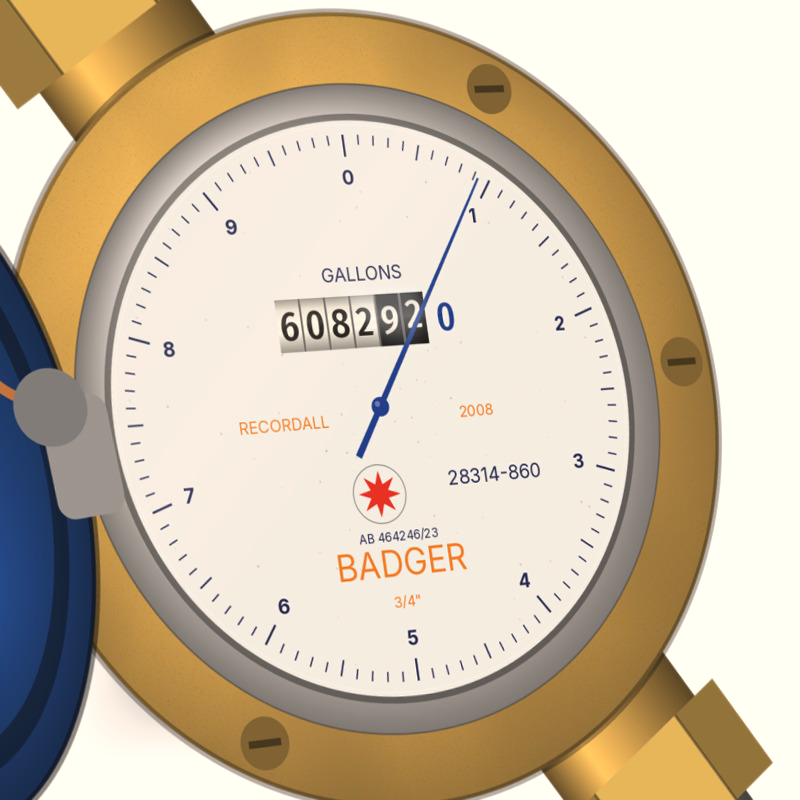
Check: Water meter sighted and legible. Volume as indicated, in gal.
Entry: 6082920.9 gal
